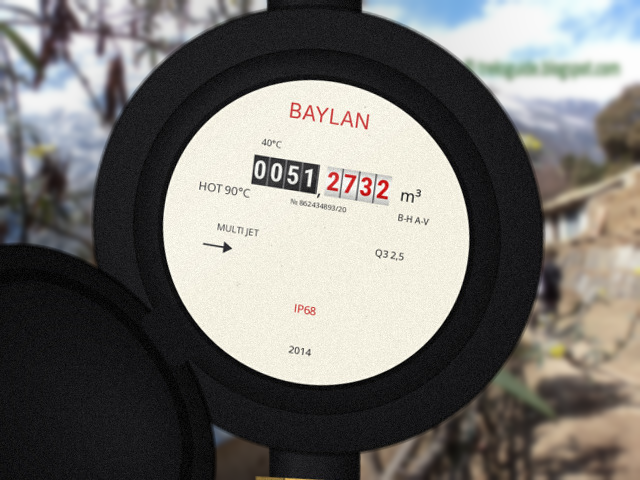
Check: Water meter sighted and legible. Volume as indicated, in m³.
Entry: 51.2732 m³
